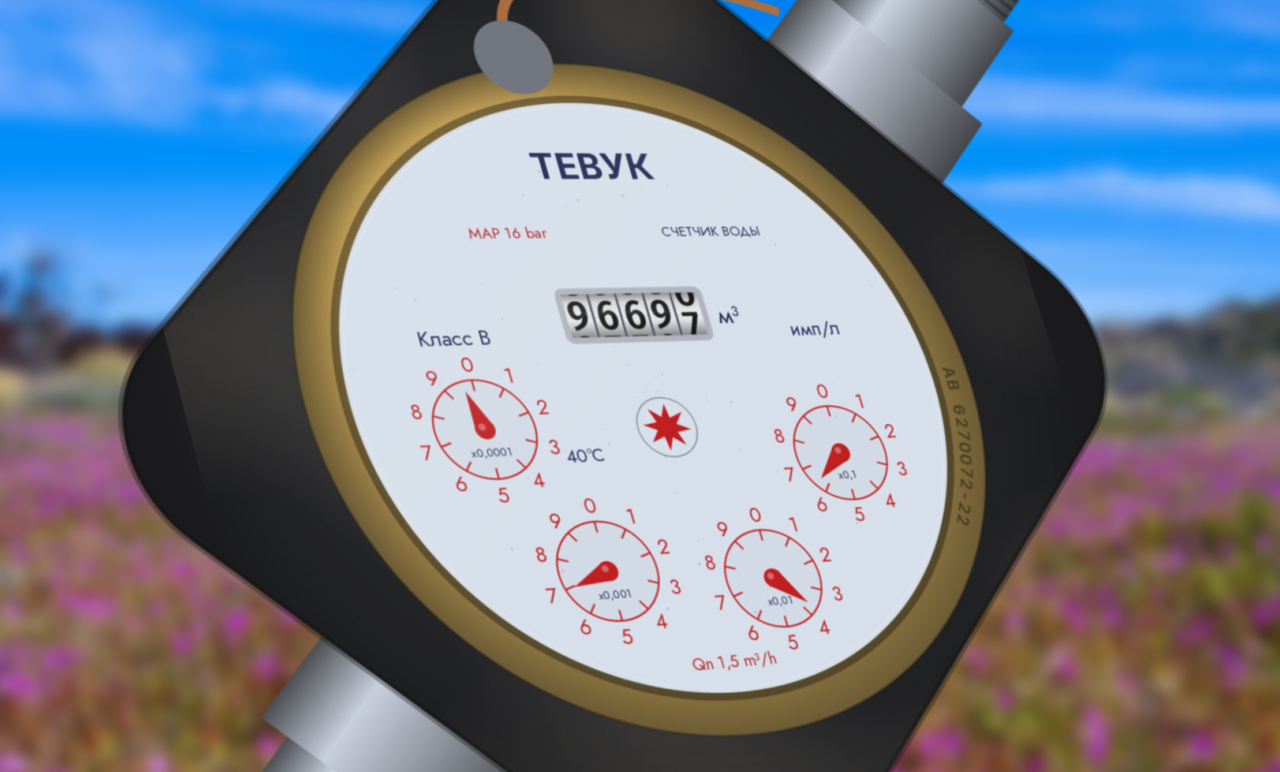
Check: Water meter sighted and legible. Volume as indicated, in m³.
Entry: 96696.6369 m³
